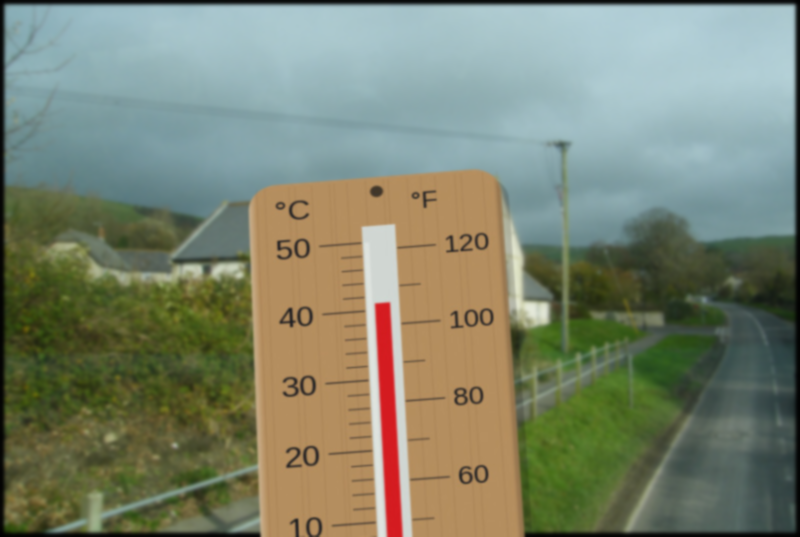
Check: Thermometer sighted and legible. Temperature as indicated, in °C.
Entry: 41 °C
